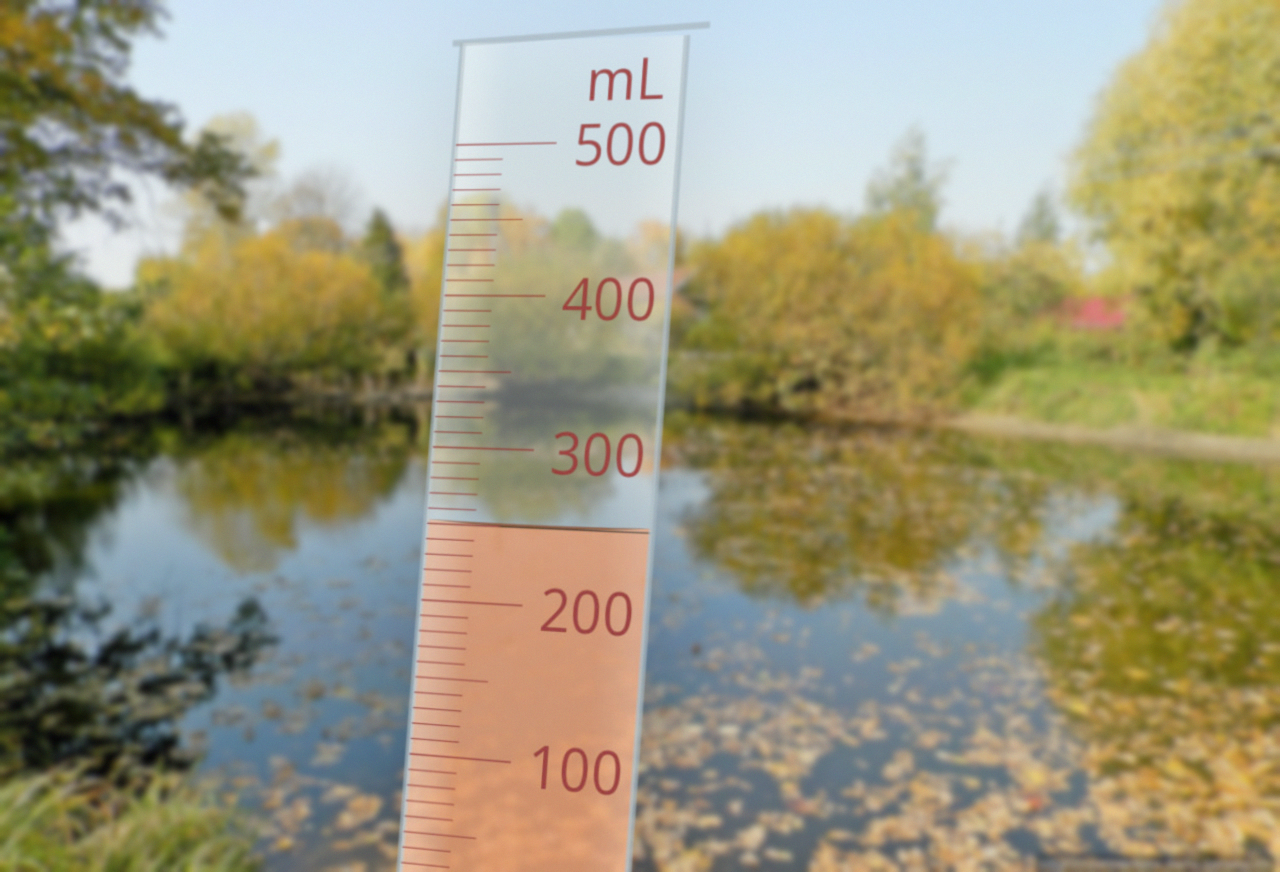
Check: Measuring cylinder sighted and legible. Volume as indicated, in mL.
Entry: 250 mL
